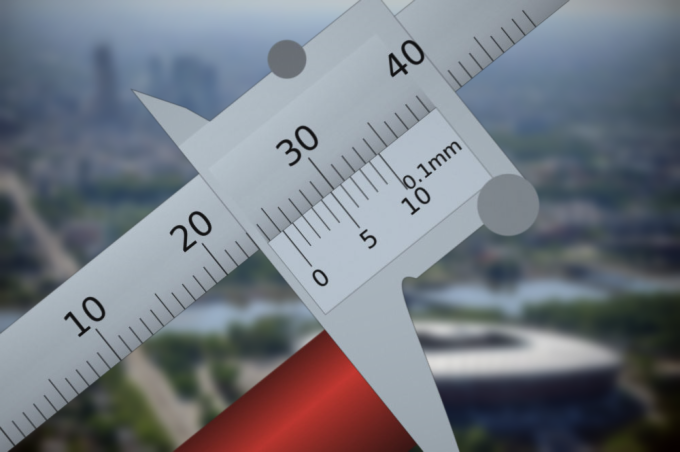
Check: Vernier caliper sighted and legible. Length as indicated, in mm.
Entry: 25.2 mm
